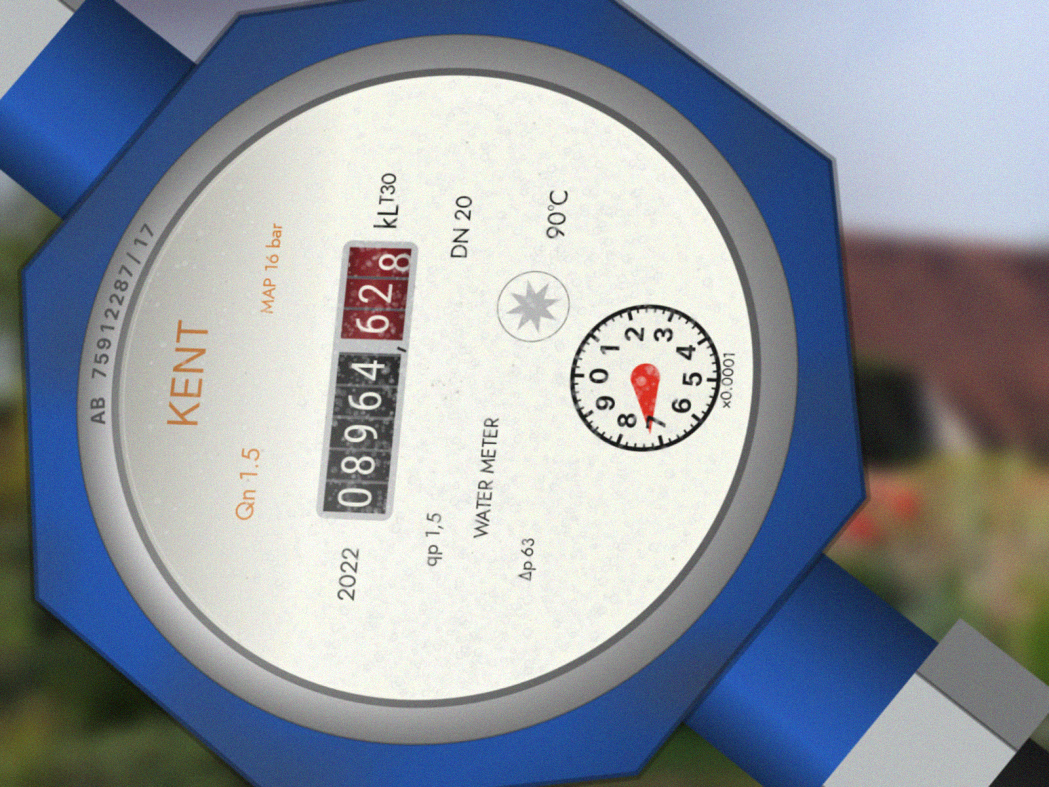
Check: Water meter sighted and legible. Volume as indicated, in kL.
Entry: 8964.6277 kL
